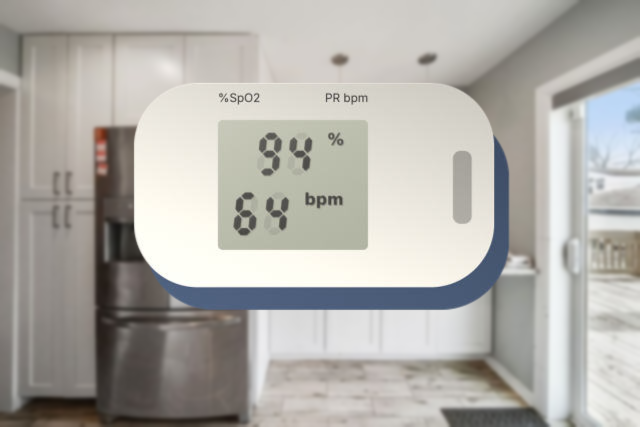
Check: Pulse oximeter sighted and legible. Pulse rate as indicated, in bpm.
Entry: 64 bpm
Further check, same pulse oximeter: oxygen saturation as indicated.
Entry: 94 %
